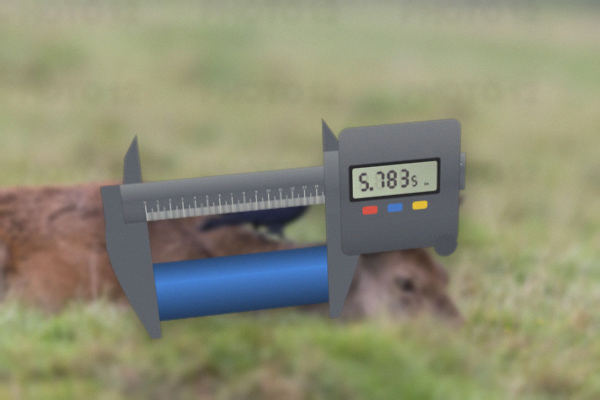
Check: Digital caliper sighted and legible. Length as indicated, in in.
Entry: 5.7835 in
